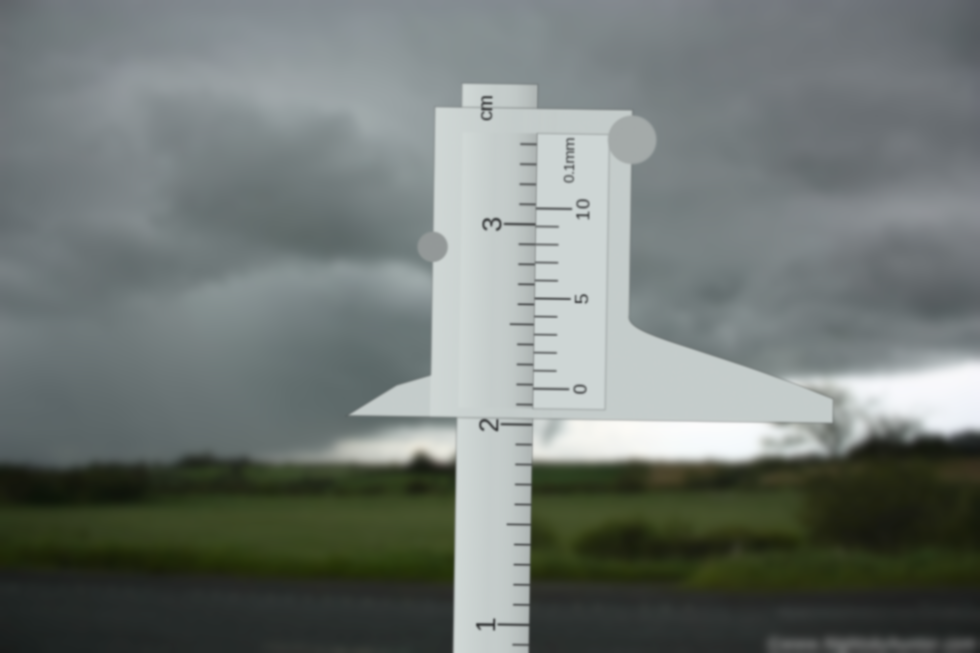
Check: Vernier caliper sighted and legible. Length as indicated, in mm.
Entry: 21.8 mm
